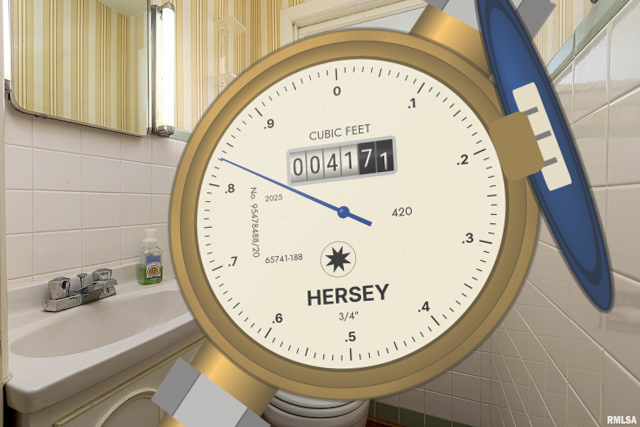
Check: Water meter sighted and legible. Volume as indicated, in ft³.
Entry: 4170.83 ft³
